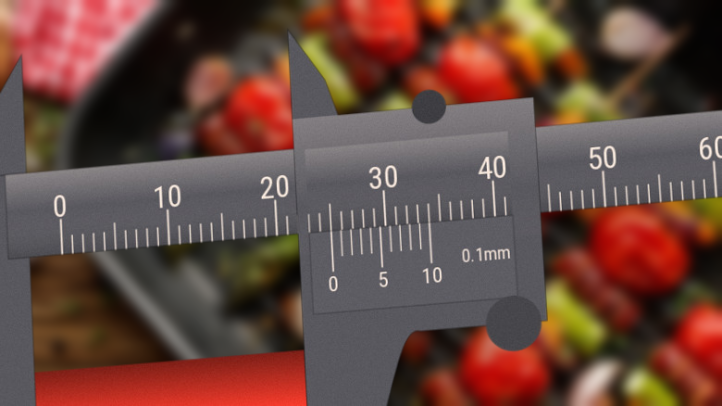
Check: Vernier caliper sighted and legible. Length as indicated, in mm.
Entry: 25.0 mm
